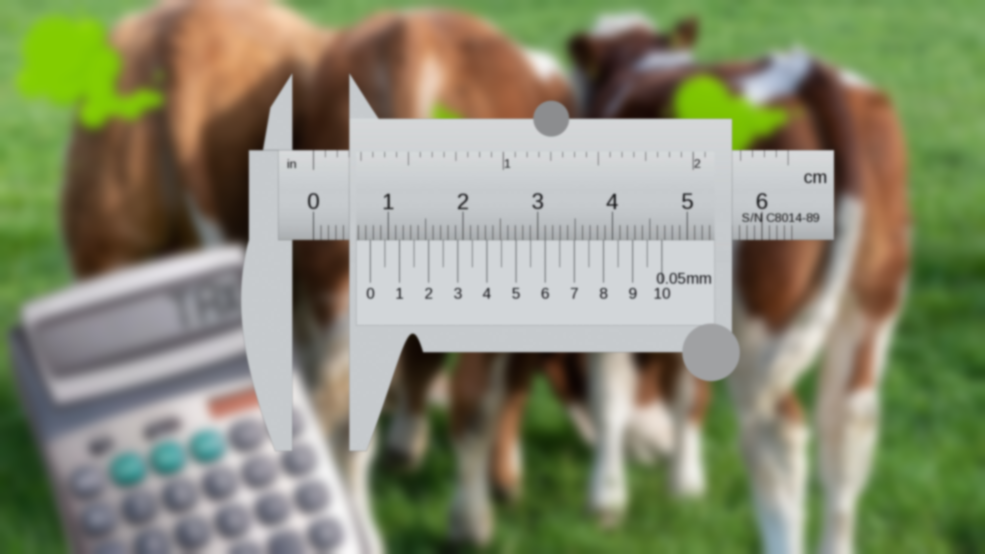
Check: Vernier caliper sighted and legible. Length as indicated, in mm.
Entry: 7.6 mm
